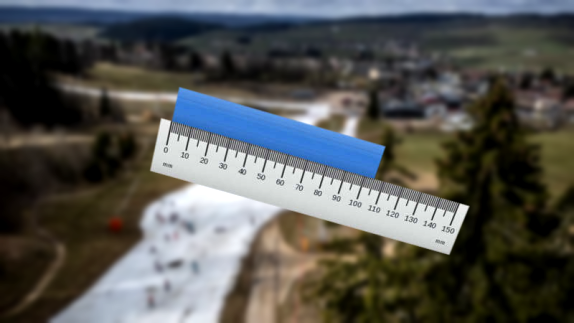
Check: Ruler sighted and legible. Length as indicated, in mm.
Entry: 105 mm
